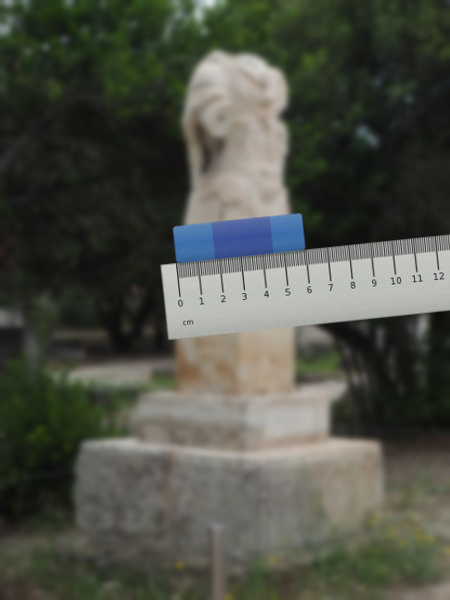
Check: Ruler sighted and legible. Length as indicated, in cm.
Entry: 6 cm
